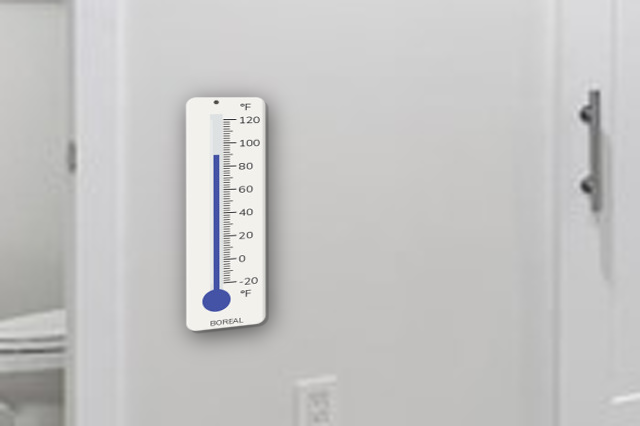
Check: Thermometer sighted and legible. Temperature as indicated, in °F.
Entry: 90 °F
